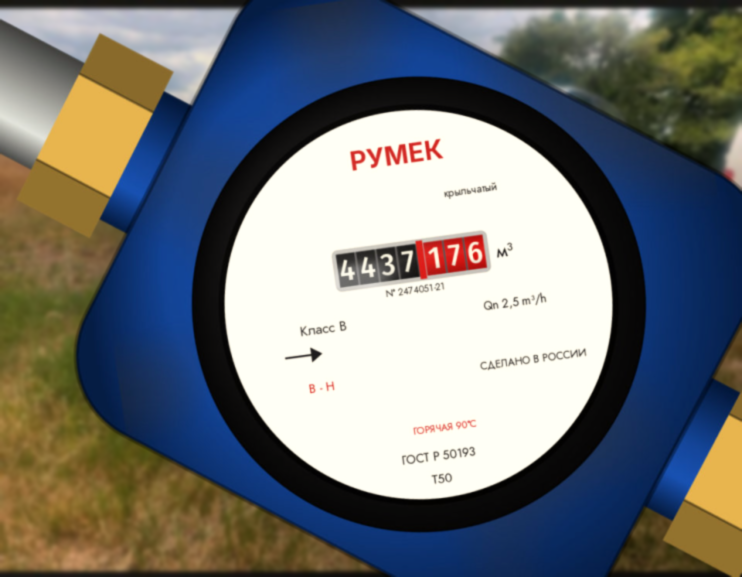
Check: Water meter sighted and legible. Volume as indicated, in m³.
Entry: 4437.176 m³
